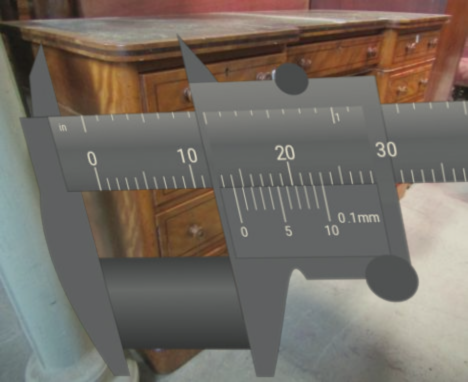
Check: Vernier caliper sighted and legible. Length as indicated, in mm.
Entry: 14.0 mm
